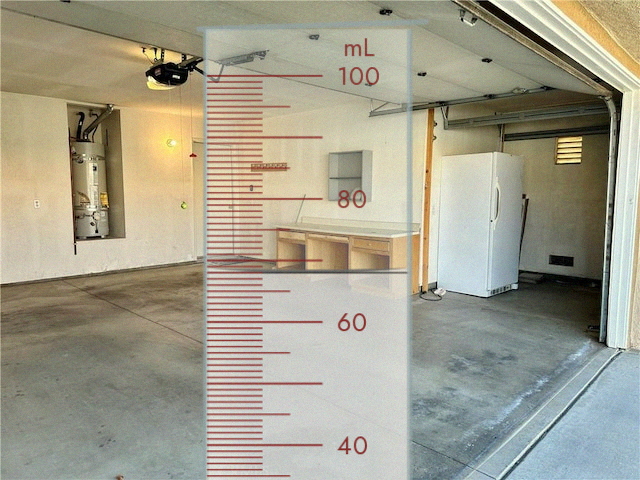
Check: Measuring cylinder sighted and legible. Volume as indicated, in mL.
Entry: 68 mL
